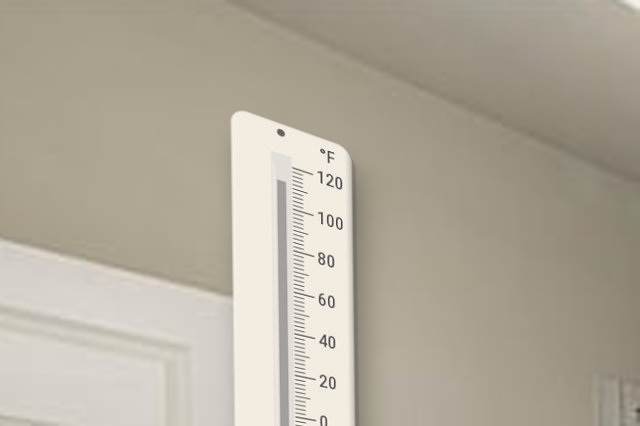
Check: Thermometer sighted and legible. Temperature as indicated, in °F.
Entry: 112 °F
